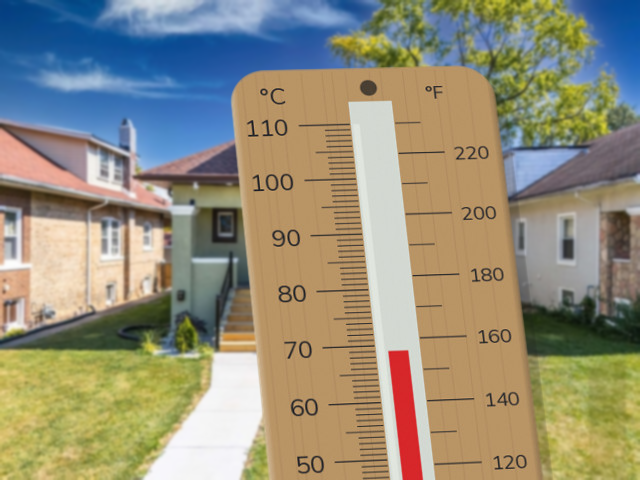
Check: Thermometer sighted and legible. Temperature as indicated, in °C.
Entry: 69 °C
